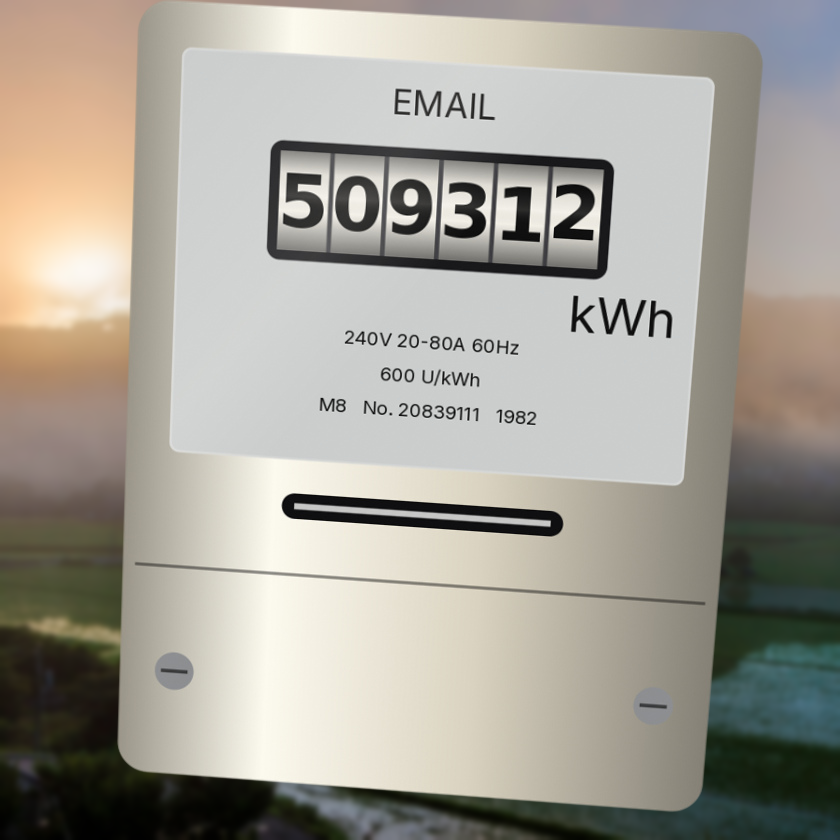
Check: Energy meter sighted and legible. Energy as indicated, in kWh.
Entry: 509312 kWh
